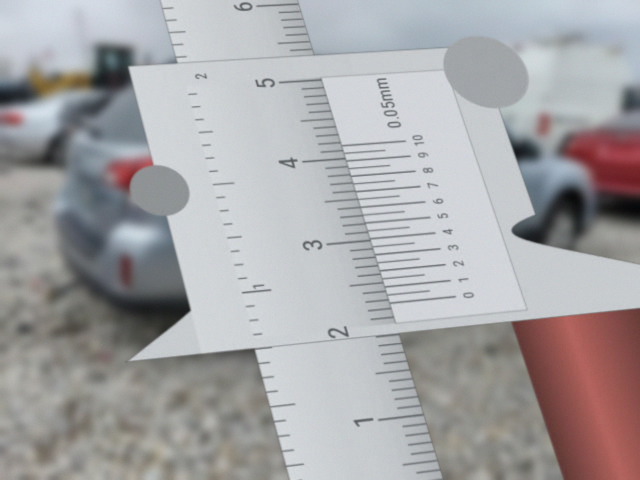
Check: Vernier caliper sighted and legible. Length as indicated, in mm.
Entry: 22.6 mm
